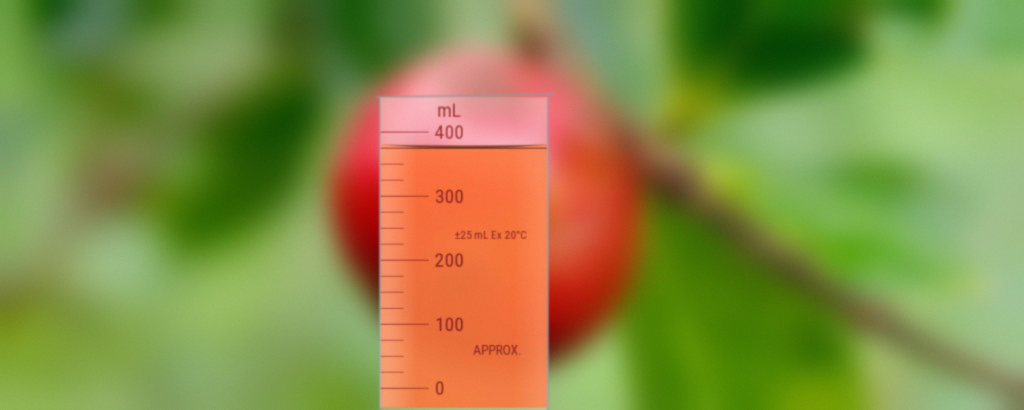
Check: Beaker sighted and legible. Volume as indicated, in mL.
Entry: 375 mL
